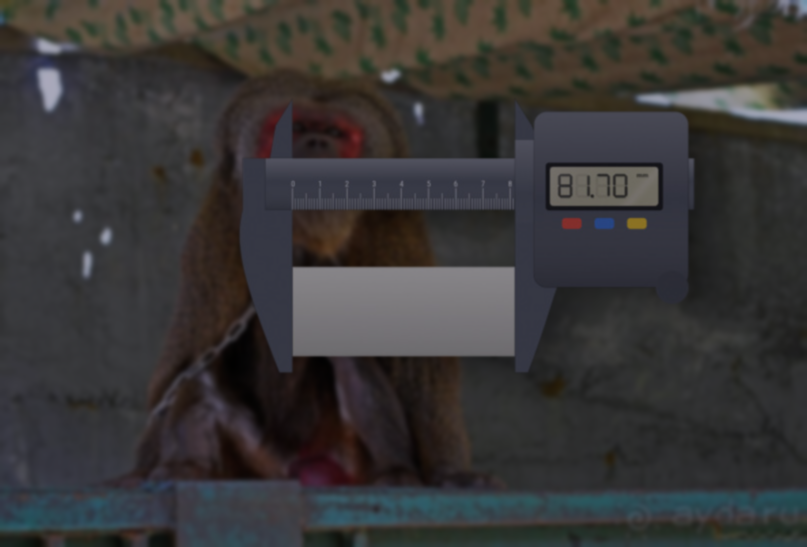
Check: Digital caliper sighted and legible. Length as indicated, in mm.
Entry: 81.70 mm
